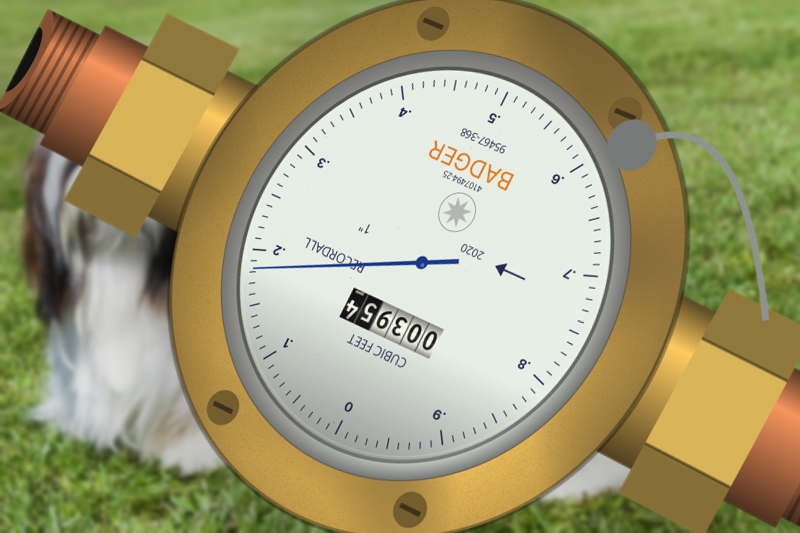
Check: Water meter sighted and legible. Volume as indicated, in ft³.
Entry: 3954.18 ft³
